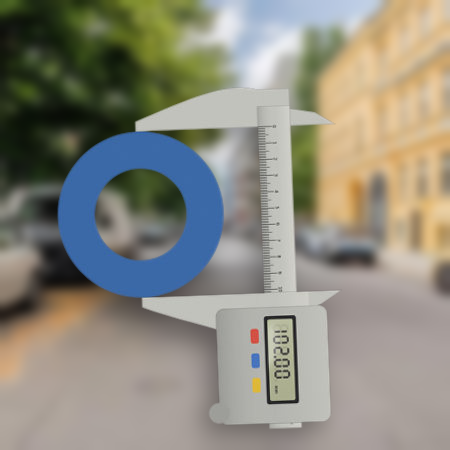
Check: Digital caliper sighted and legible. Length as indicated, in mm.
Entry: 102.00 mm
